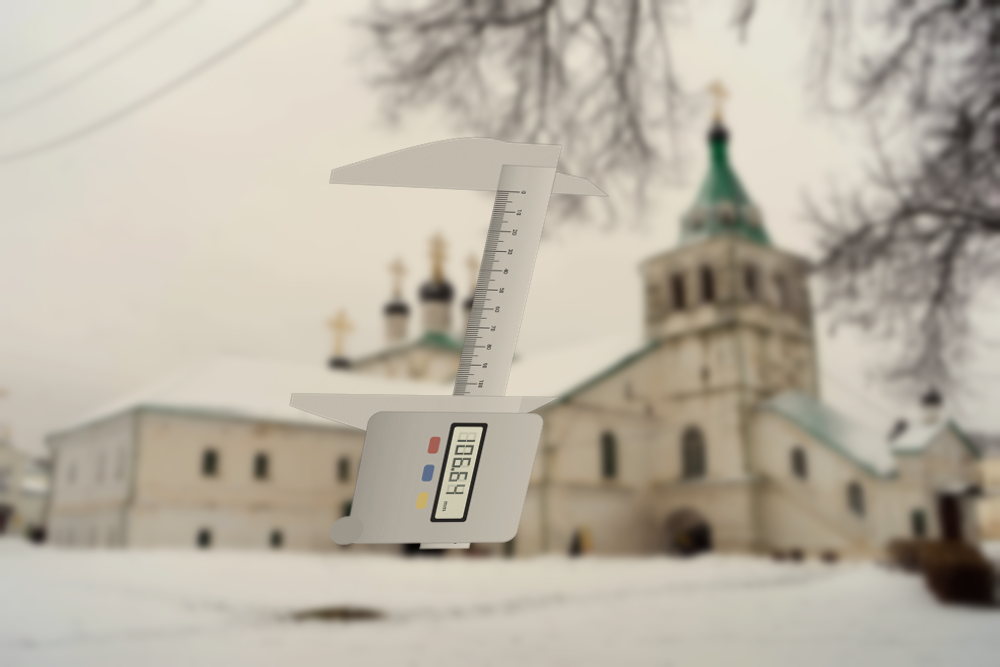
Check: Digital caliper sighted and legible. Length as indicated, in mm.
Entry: 106.64 mm
